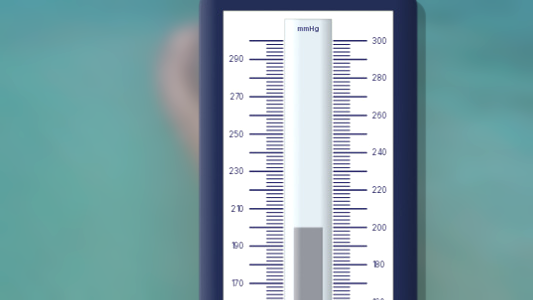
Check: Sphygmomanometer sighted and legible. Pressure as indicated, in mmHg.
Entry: 200 mmHg
